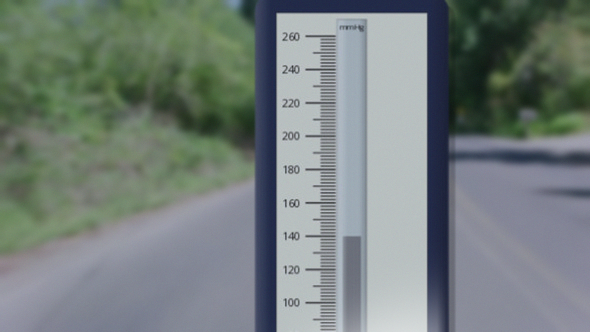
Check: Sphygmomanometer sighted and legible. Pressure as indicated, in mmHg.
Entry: 140 mmHg
